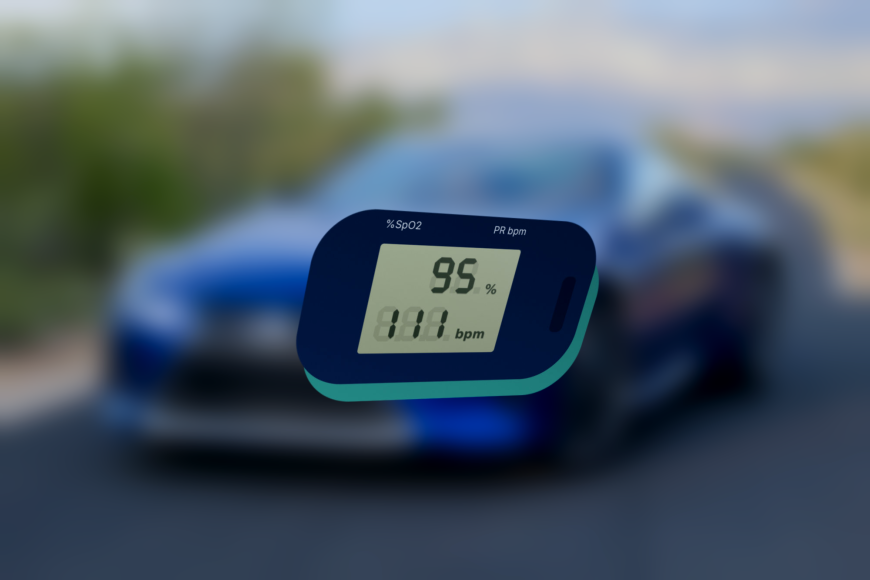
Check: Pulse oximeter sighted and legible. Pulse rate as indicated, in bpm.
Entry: 111 bpm
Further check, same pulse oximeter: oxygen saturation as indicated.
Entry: 95 %
